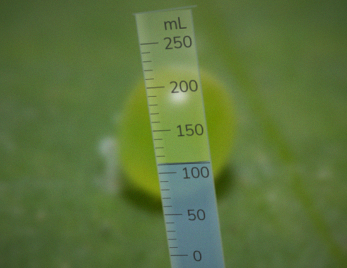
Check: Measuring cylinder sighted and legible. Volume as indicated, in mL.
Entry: 110 mL
